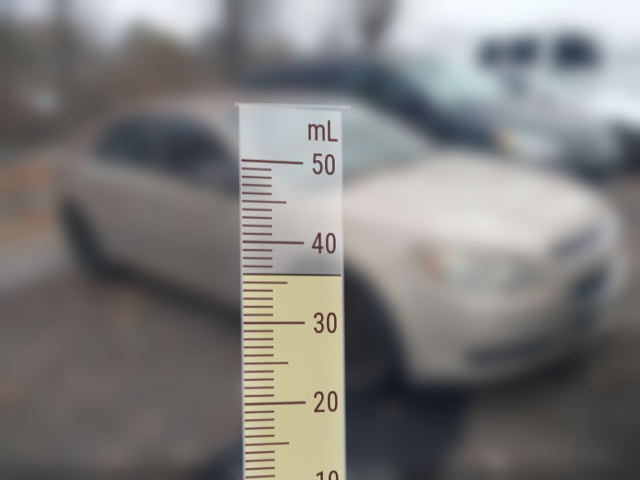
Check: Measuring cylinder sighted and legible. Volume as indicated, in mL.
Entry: 36 mL
